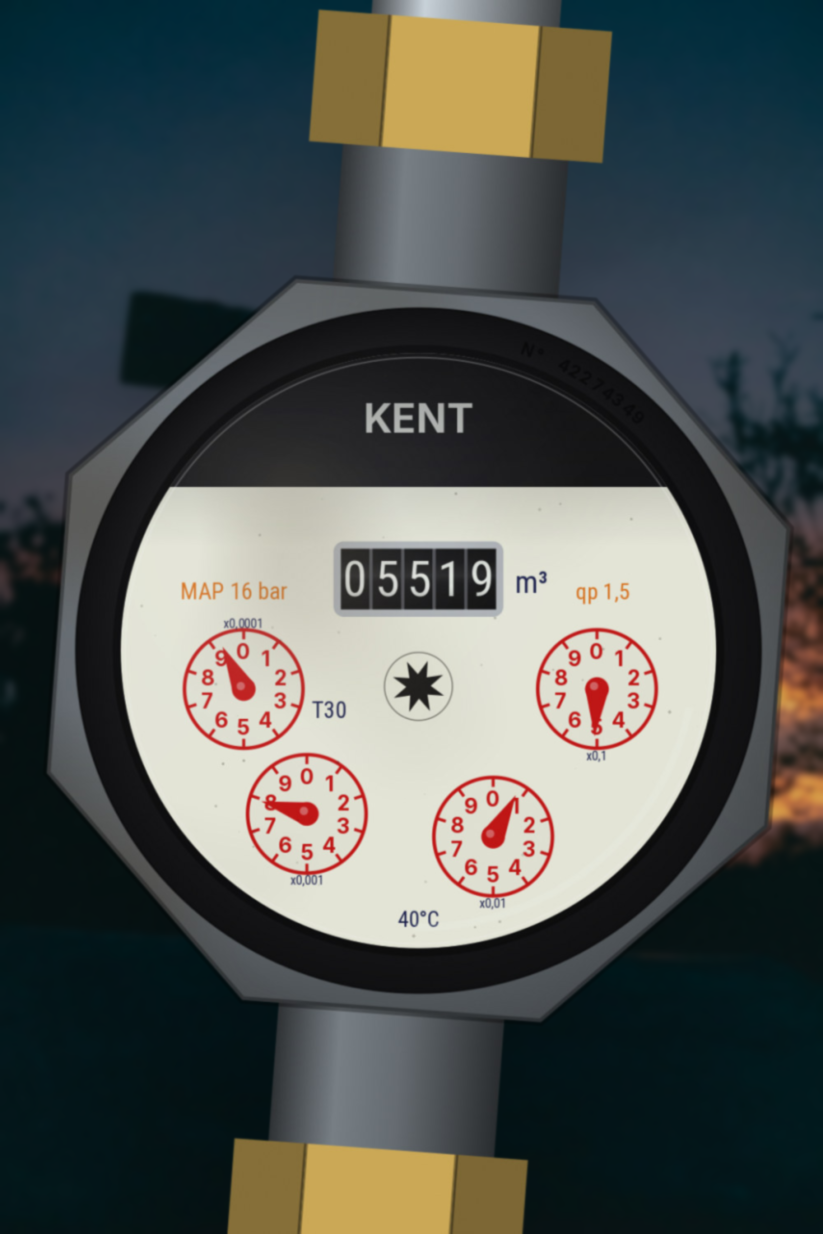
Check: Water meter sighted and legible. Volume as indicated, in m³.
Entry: 5519.5079 m³
